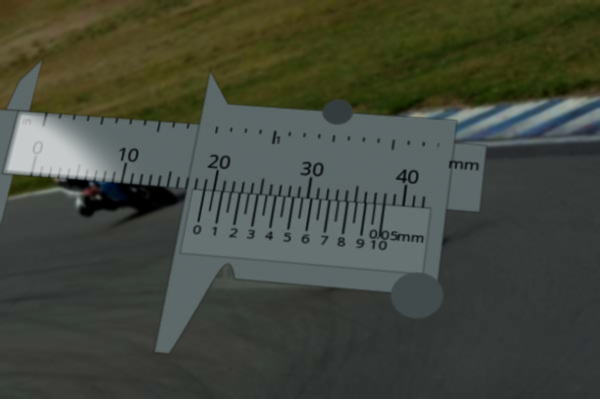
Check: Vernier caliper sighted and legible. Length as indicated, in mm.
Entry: 19.0 mm
